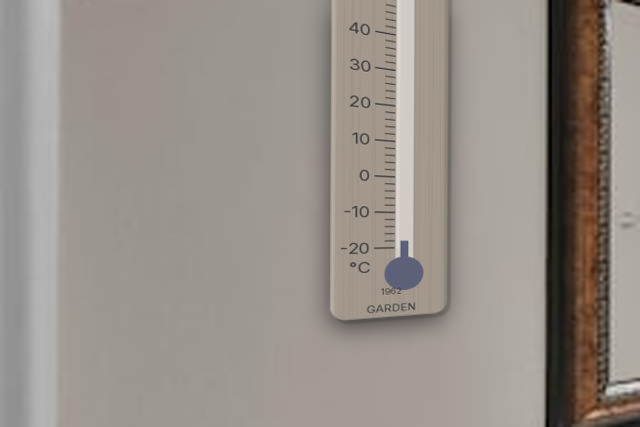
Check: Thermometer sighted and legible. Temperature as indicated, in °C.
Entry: -18 °C
